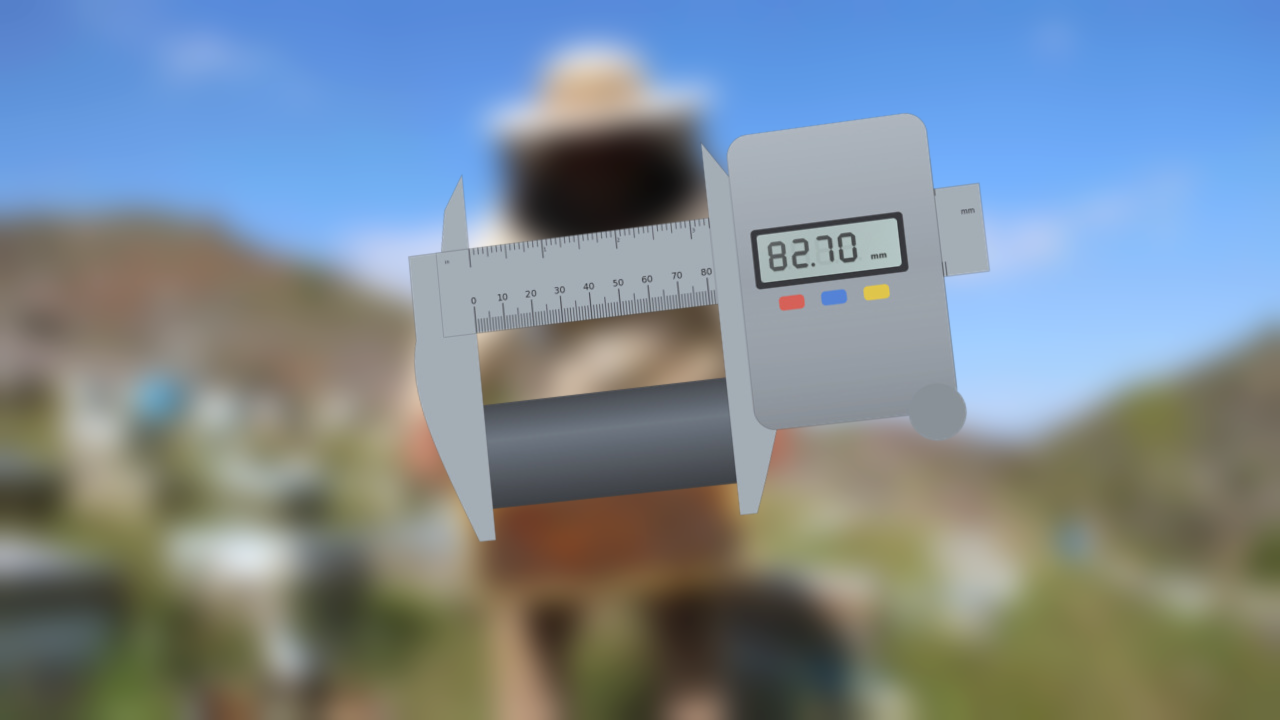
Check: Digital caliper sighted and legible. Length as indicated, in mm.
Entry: 82.70 mm
